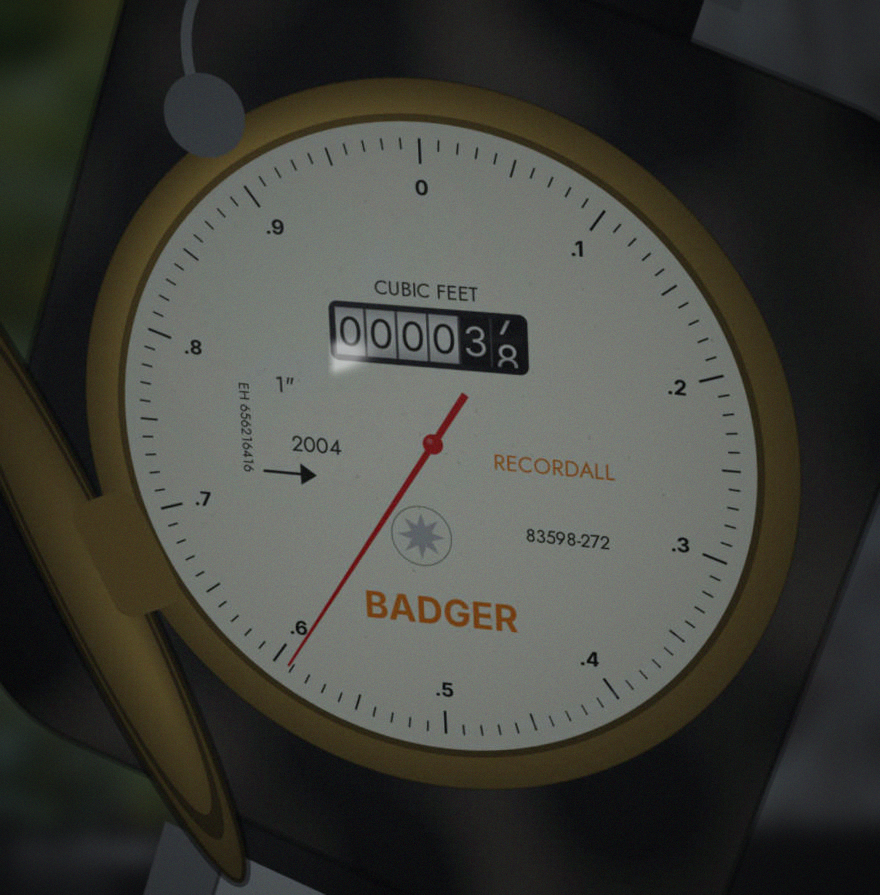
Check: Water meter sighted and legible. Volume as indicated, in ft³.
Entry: 37.59 ft³
